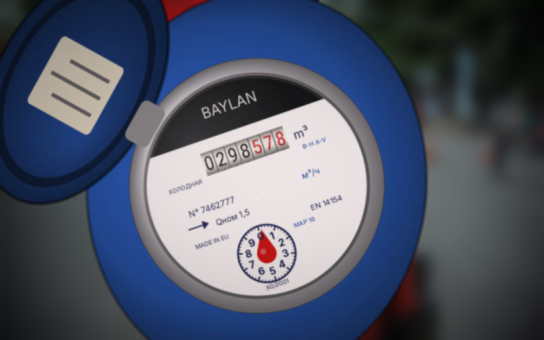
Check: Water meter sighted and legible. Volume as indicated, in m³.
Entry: 298.5780 m³
